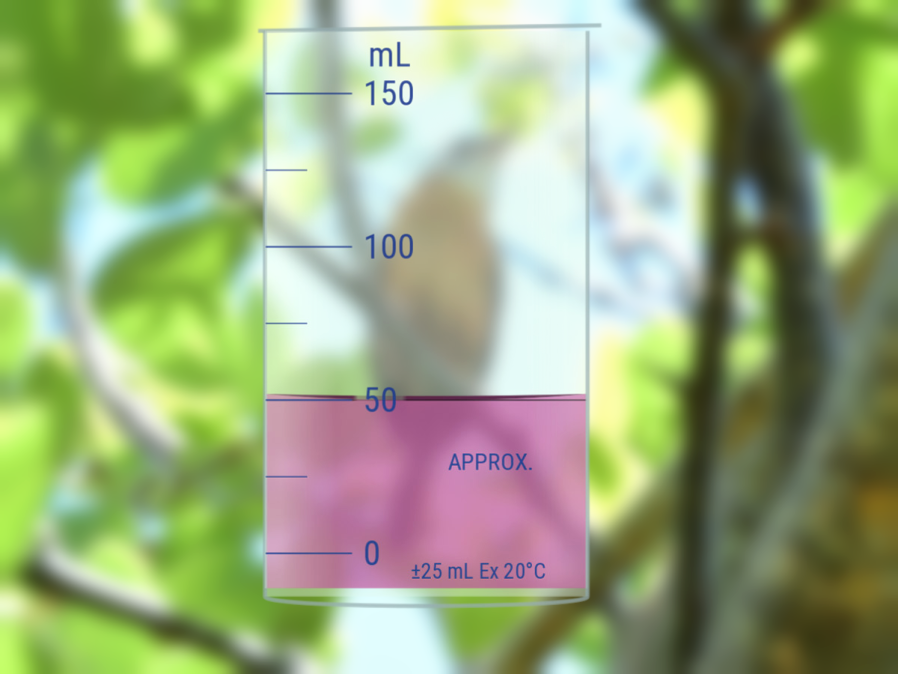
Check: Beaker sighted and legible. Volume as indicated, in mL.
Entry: 50 mL
